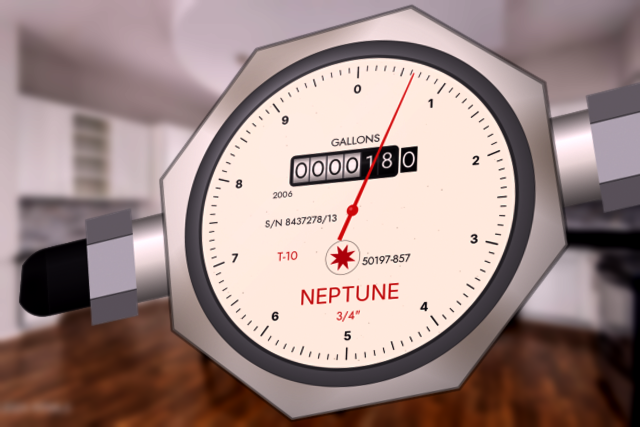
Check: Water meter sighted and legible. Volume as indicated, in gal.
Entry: 180.6 gal
